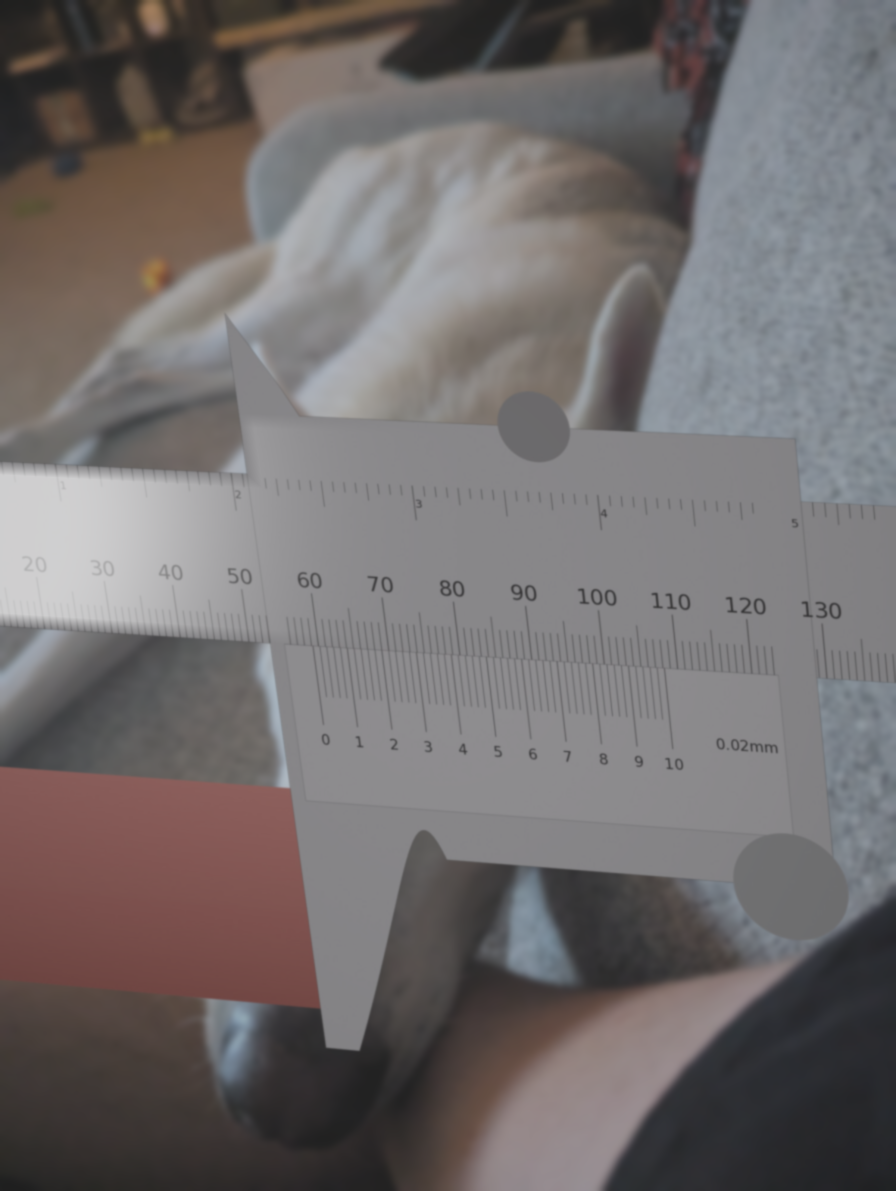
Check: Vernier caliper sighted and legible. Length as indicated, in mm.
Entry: 59.2 mm
